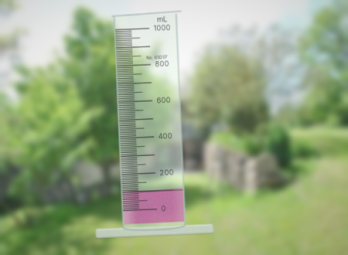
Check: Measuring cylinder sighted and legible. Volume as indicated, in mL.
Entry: 100 mL
